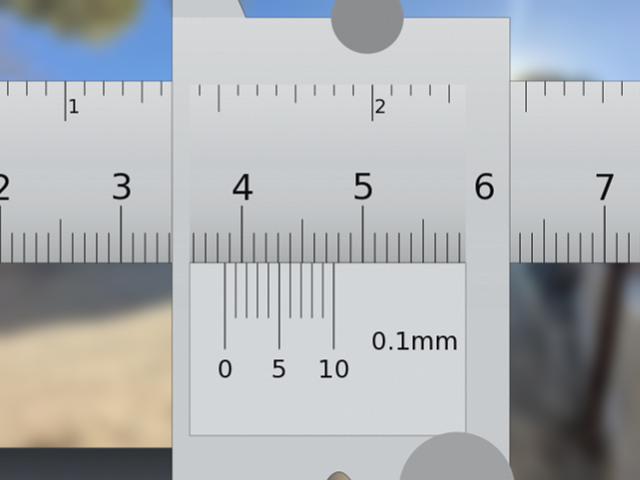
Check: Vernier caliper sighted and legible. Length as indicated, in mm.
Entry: 38.6 mm
